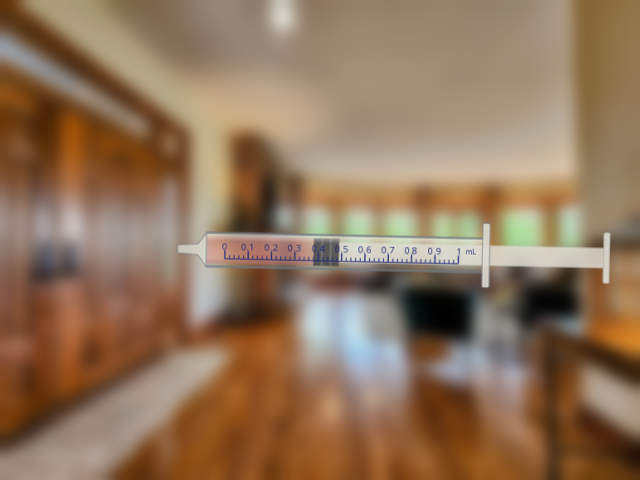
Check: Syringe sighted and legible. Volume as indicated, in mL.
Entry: 0.38 mL
